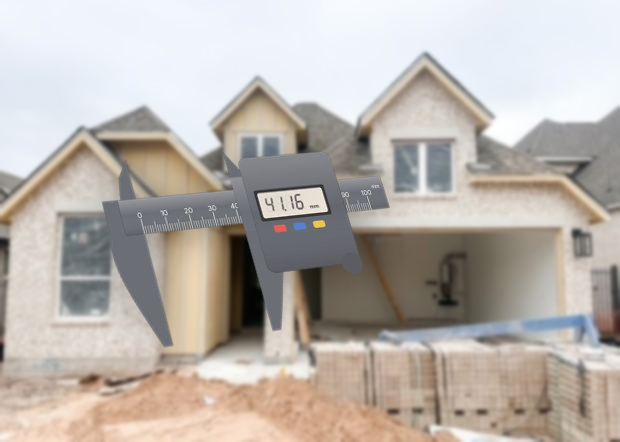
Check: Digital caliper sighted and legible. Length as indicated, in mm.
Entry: 41.16 mm
